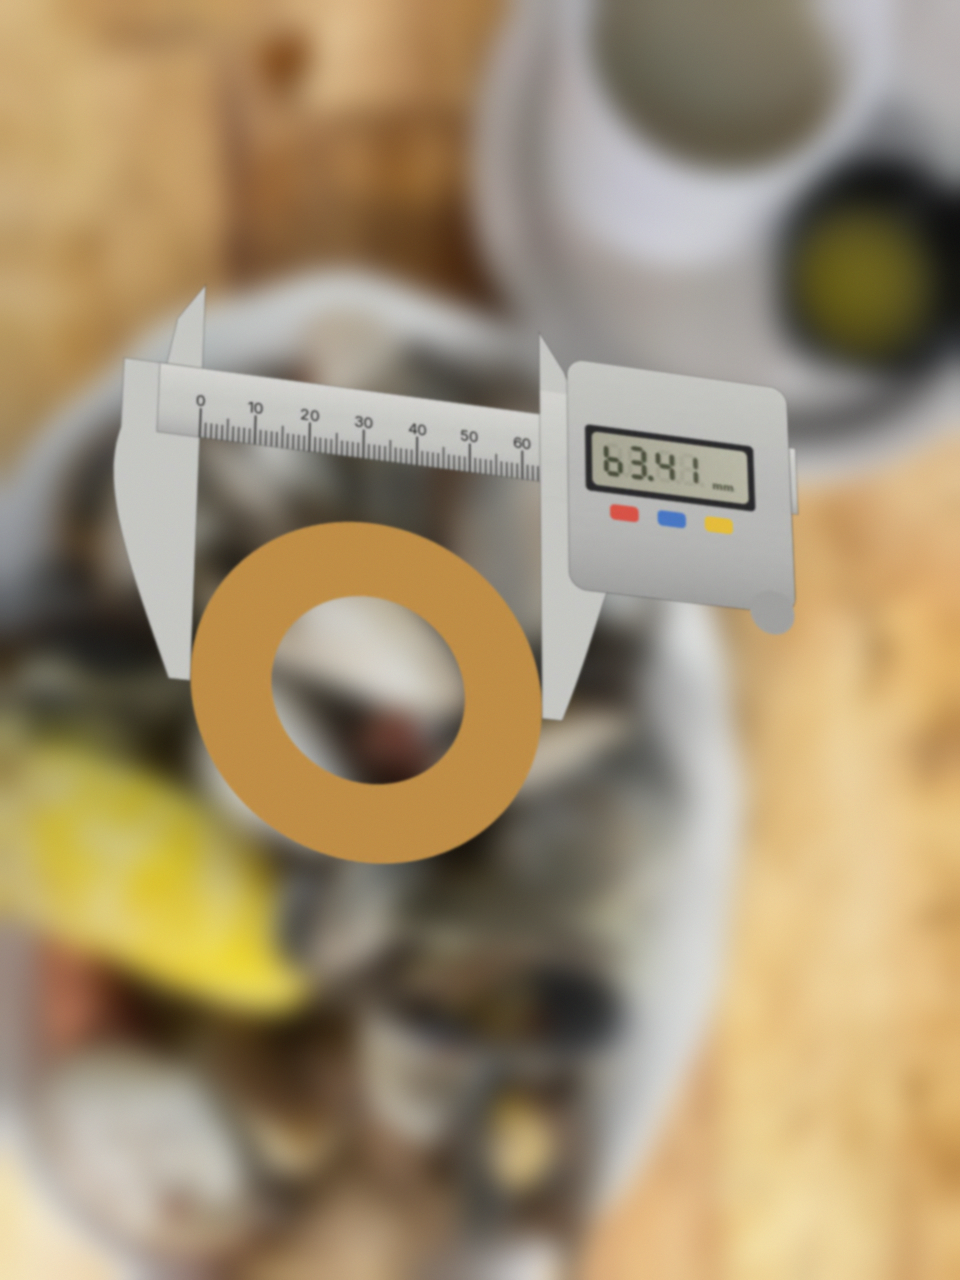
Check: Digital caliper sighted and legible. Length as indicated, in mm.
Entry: 63.41 mm
